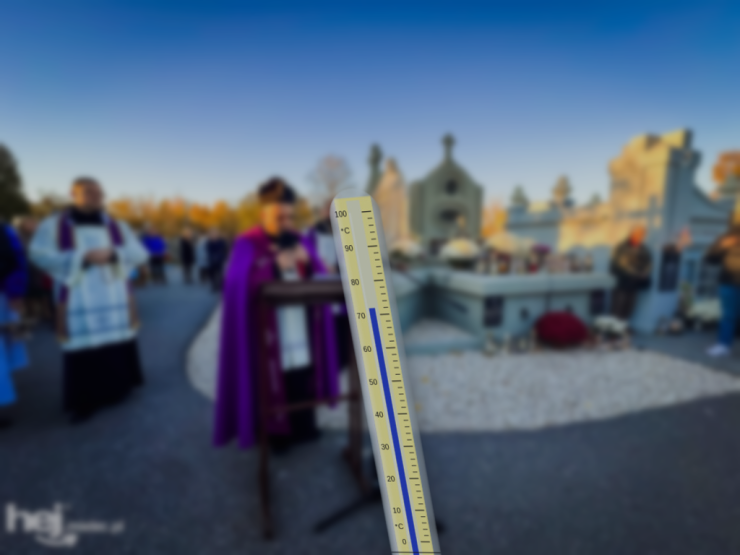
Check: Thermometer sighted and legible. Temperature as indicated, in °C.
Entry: 72 °C
